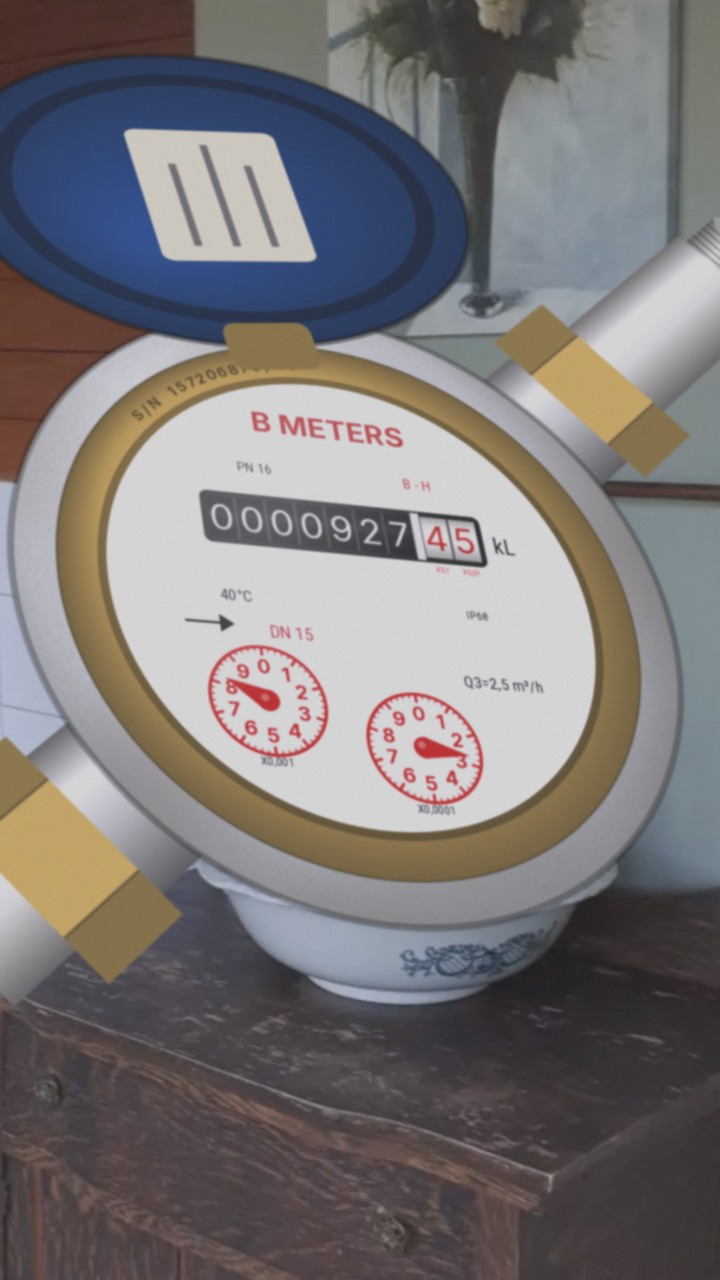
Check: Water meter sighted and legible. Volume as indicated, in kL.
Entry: 927.4582 kL
